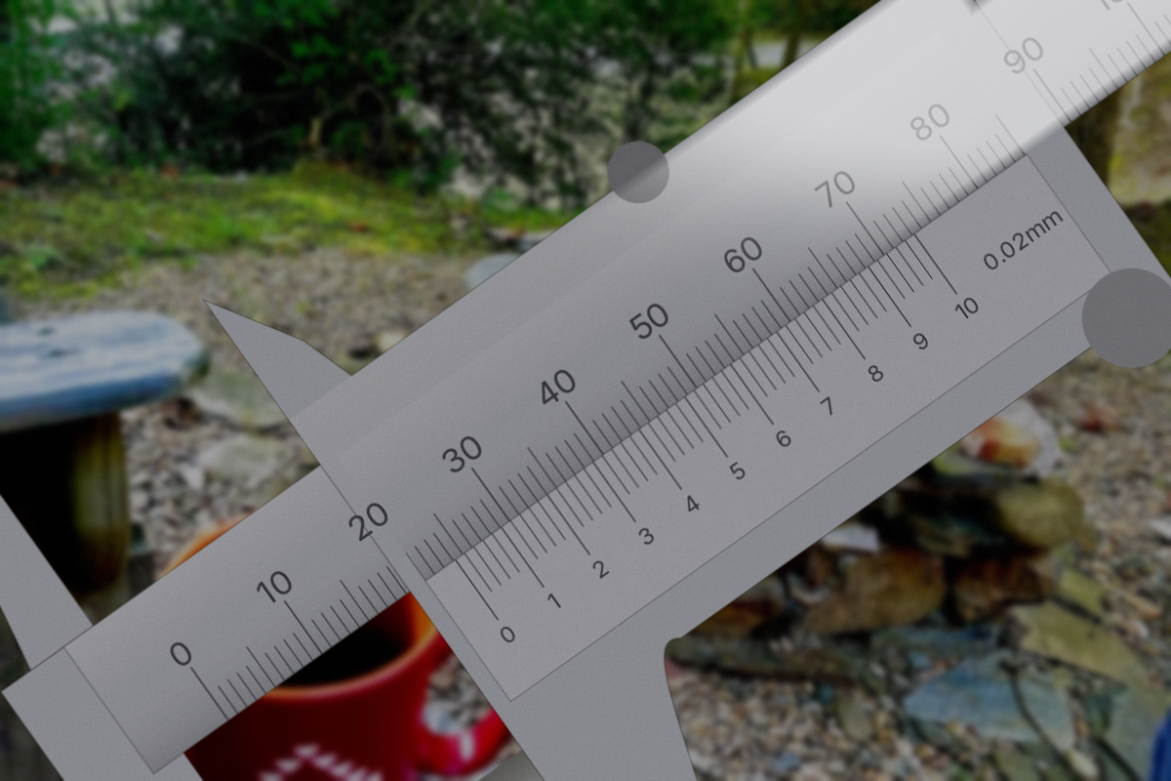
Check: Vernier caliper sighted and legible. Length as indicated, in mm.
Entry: 24.2 mm
